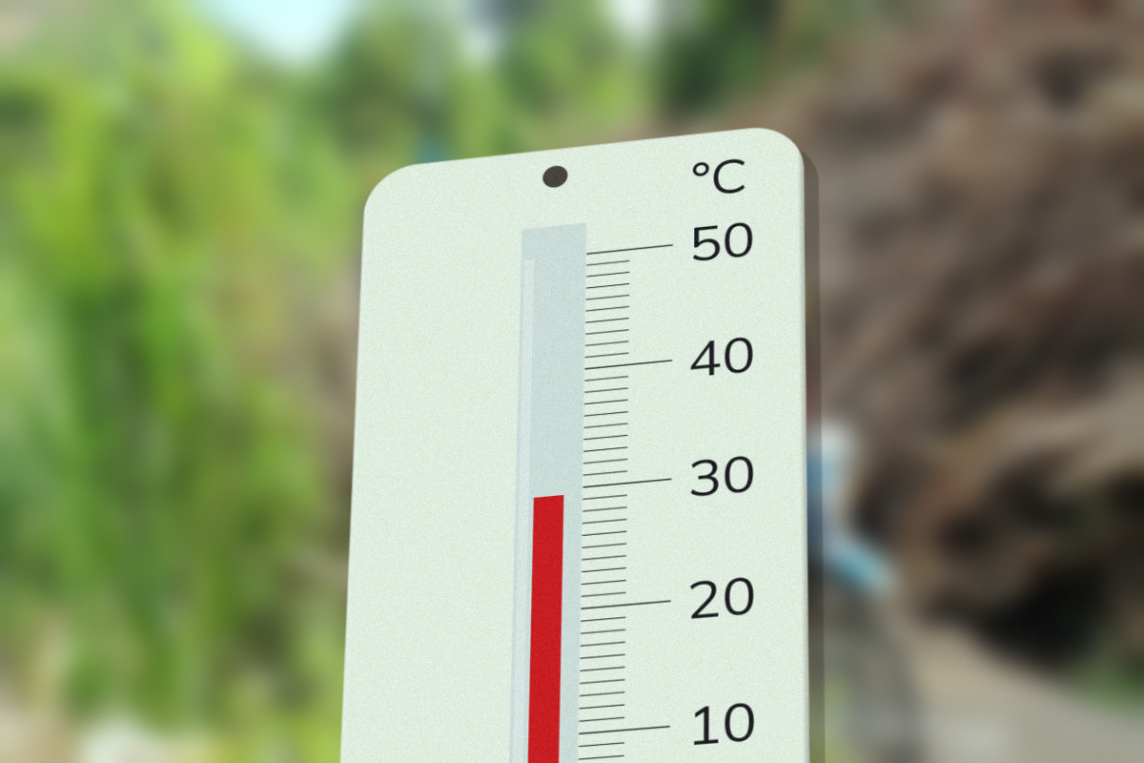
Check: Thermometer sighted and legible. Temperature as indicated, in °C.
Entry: 29.5 °C
